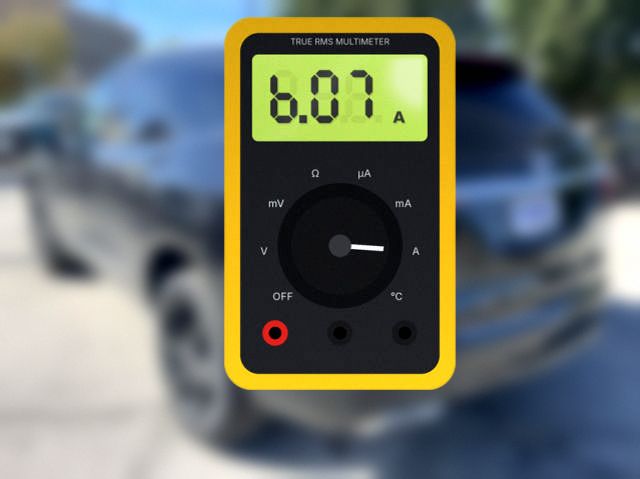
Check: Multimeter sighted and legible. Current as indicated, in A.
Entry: 6.07 A
